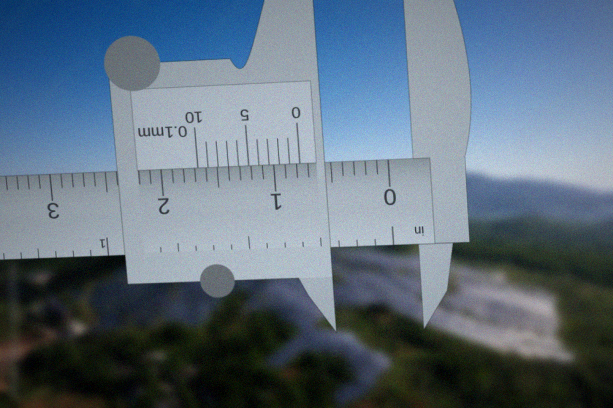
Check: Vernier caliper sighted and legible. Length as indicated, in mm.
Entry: 7.7 mm
